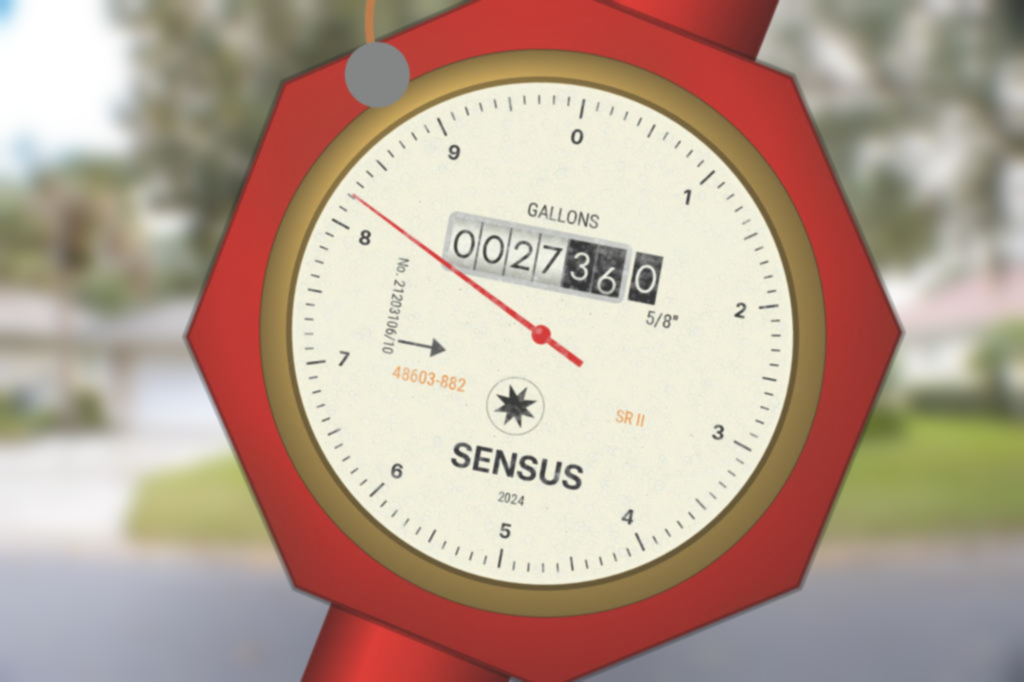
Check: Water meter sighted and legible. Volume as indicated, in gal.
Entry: 27358.2 gal
